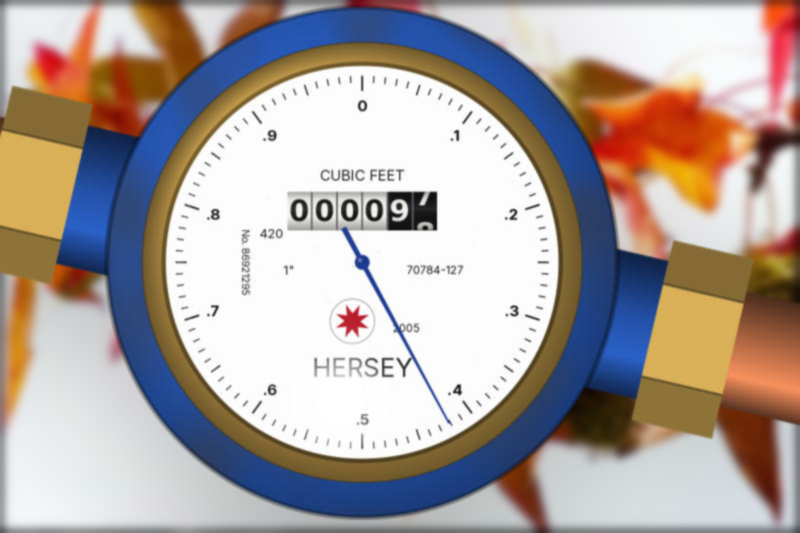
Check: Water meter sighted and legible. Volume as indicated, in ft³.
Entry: 97.42 ft³
